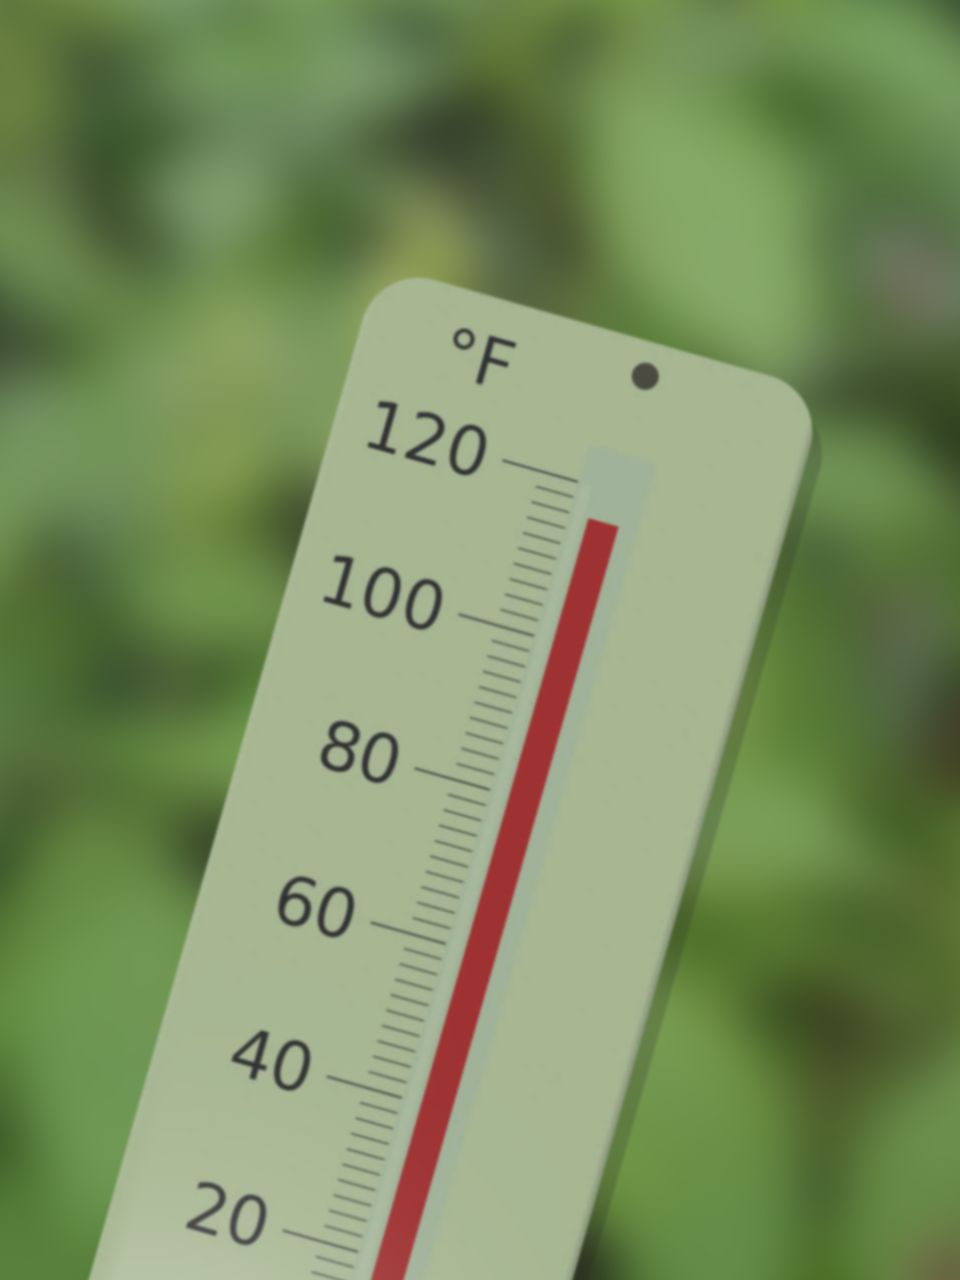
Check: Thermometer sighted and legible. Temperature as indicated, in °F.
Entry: 116 °F
